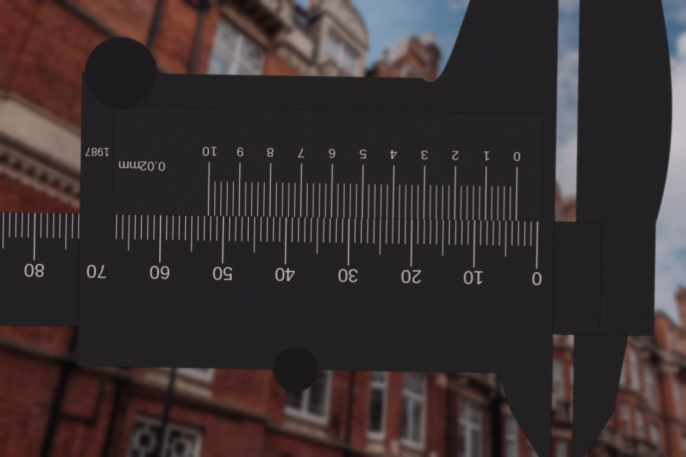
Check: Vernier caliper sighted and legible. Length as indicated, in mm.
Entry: 3.4 mm
